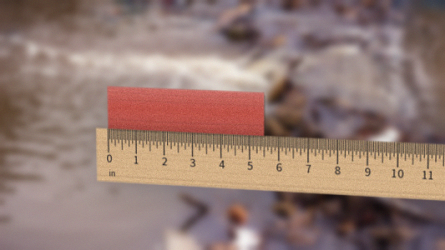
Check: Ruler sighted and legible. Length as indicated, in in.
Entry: 5.5 in
